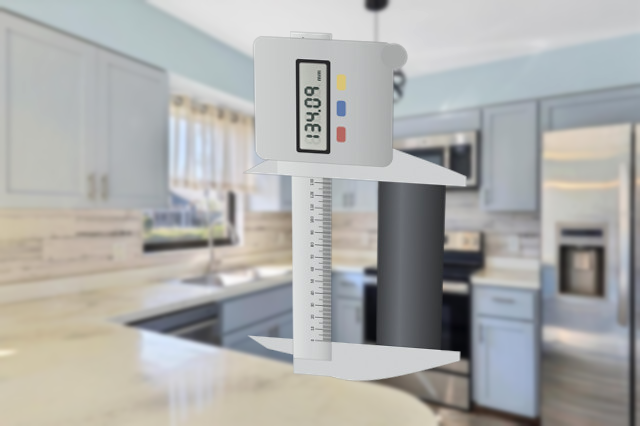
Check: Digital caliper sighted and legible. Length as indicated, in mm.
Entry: 134.09 mm
